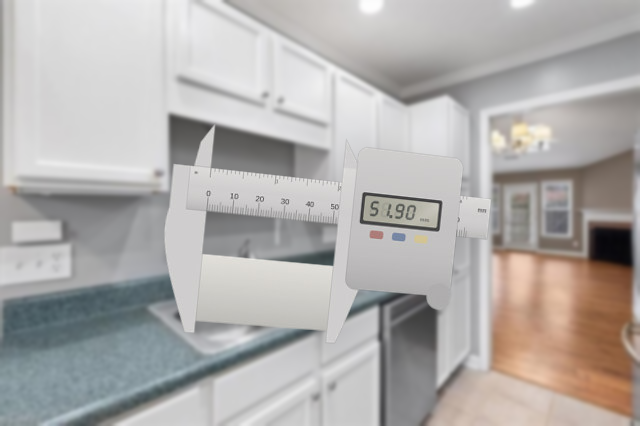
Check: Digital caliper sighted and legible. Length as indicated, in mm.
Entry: 51.90 mm
